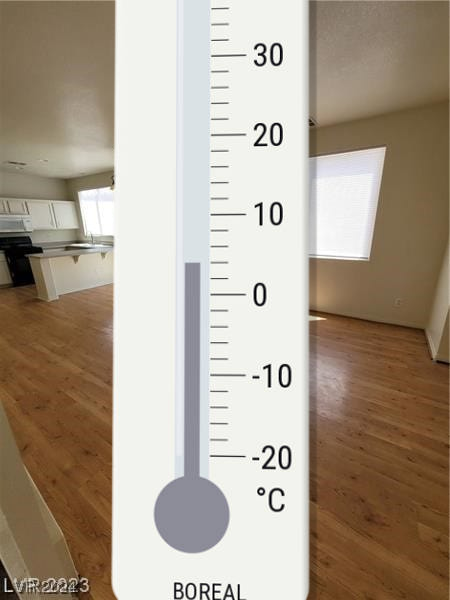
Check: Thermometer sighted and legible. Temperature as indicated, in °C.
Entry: 4 °C
